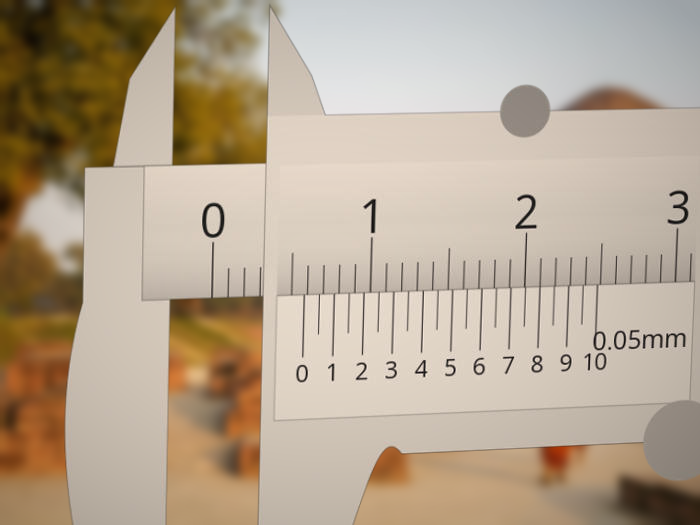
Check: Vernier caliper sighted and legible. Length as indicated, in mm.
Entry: 5.8 mm
